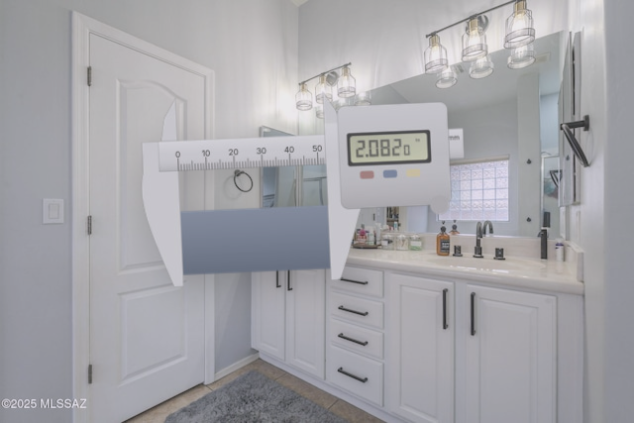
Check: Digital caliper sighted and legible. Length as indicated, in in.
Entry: 2.0820 in
